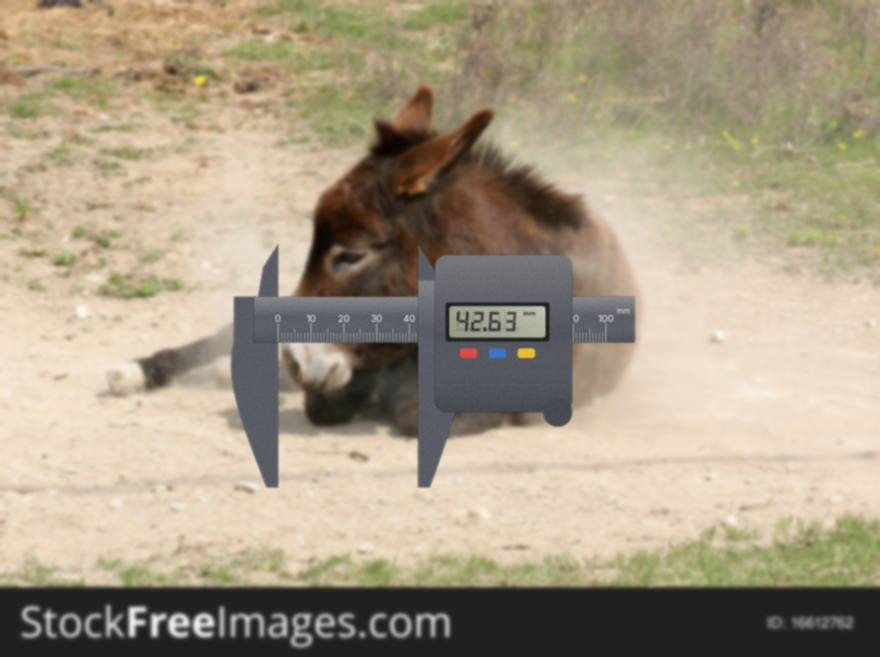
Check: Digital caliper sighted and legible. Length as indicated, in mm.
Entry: 42.63 mm
